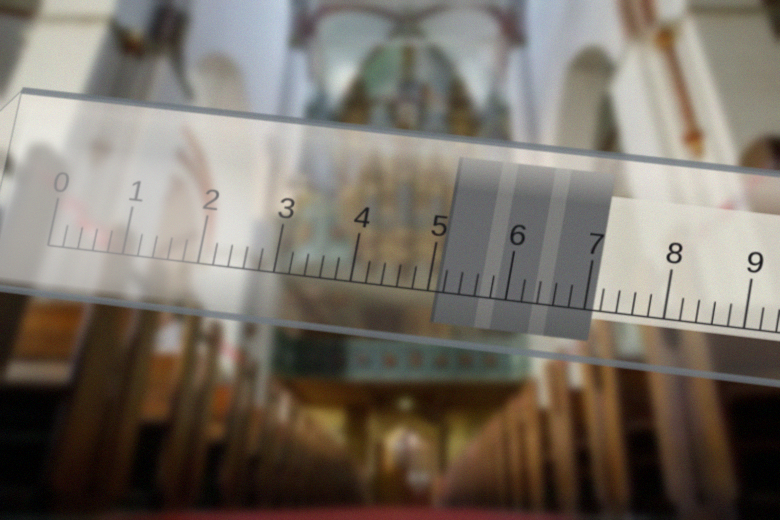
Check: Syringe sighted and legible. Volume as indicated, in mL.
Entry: 5.1 mL
